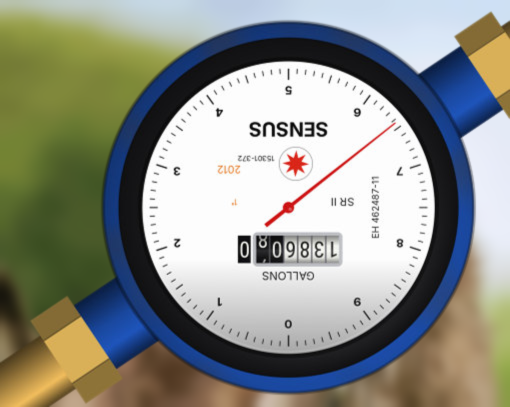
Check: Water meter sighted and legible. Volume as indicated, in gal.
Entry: 1386076.4 gal
